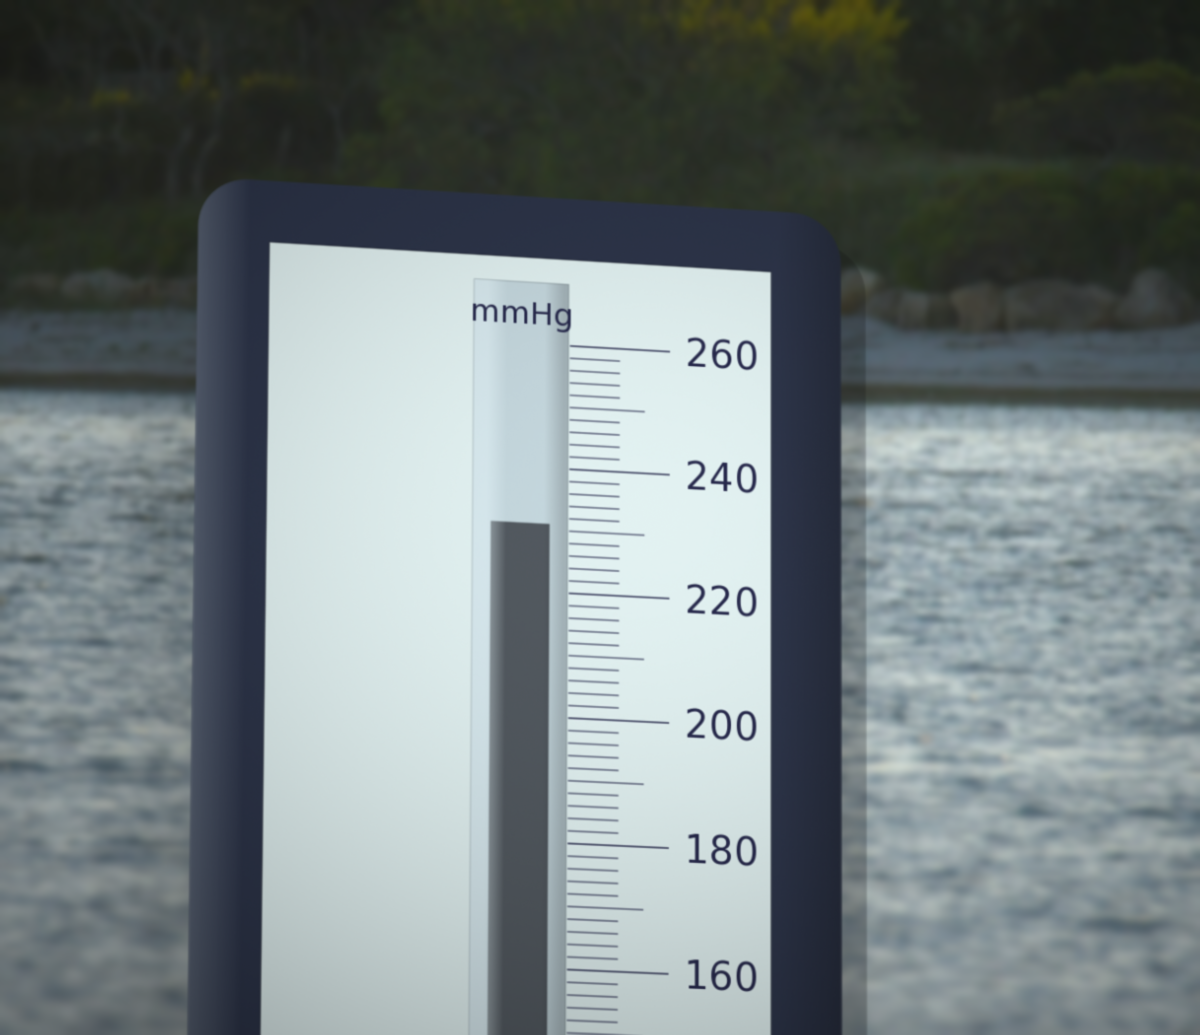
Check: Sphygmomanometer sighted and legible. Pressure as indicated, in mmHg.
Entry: 231 mmHg
